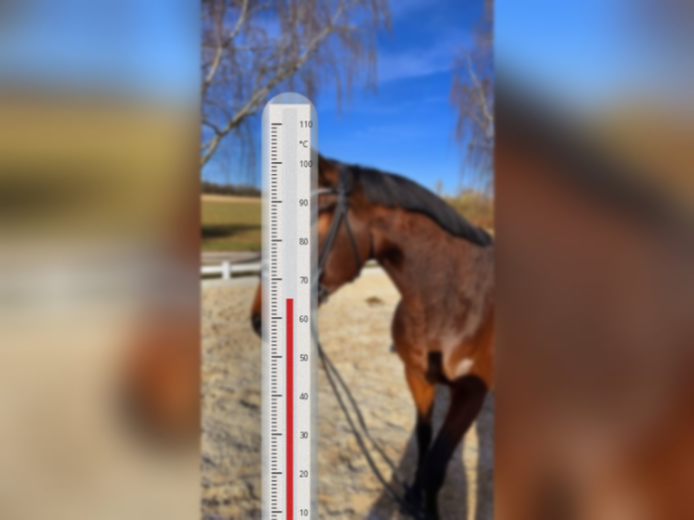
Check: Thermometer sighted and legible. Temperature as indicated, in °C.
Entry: 65 °C
